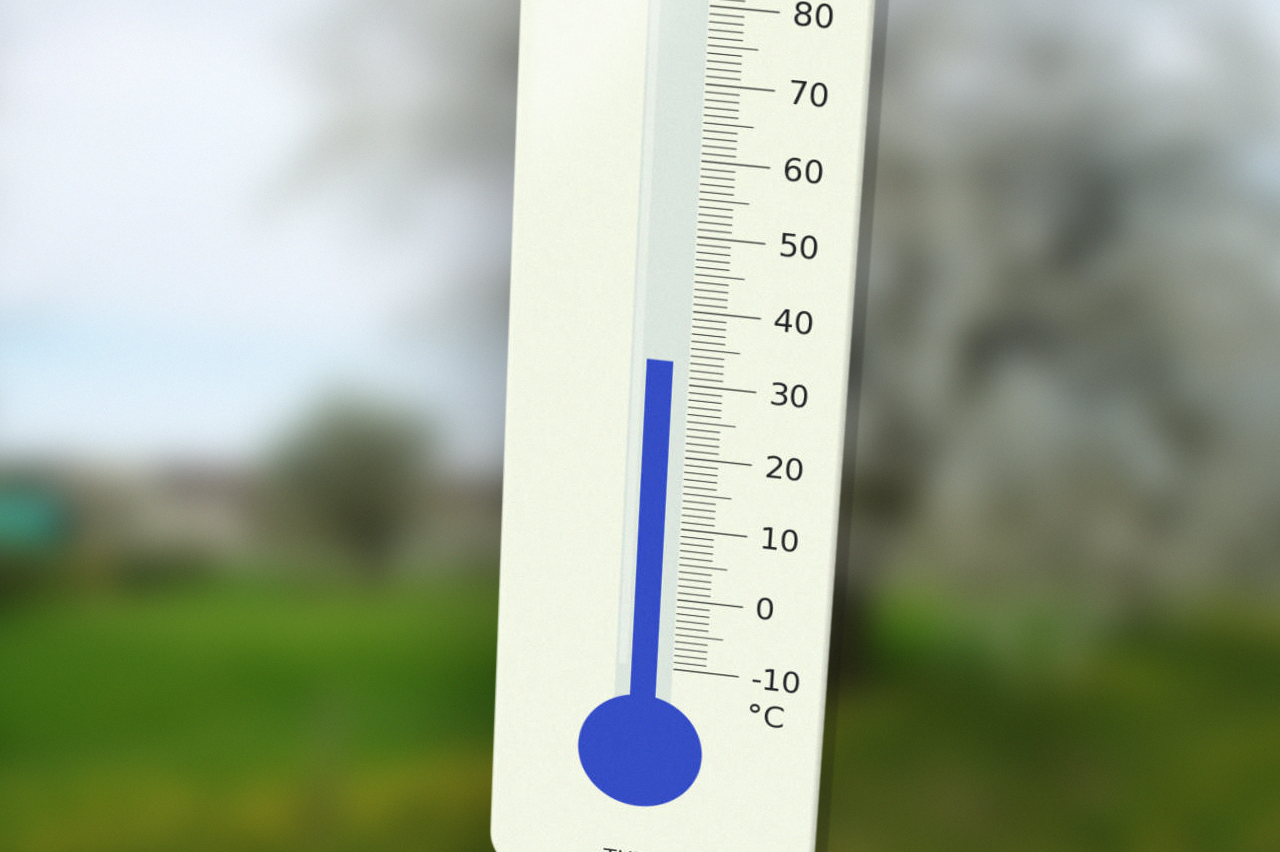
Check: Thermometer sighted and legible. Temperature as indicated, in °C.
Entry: 33 °C
